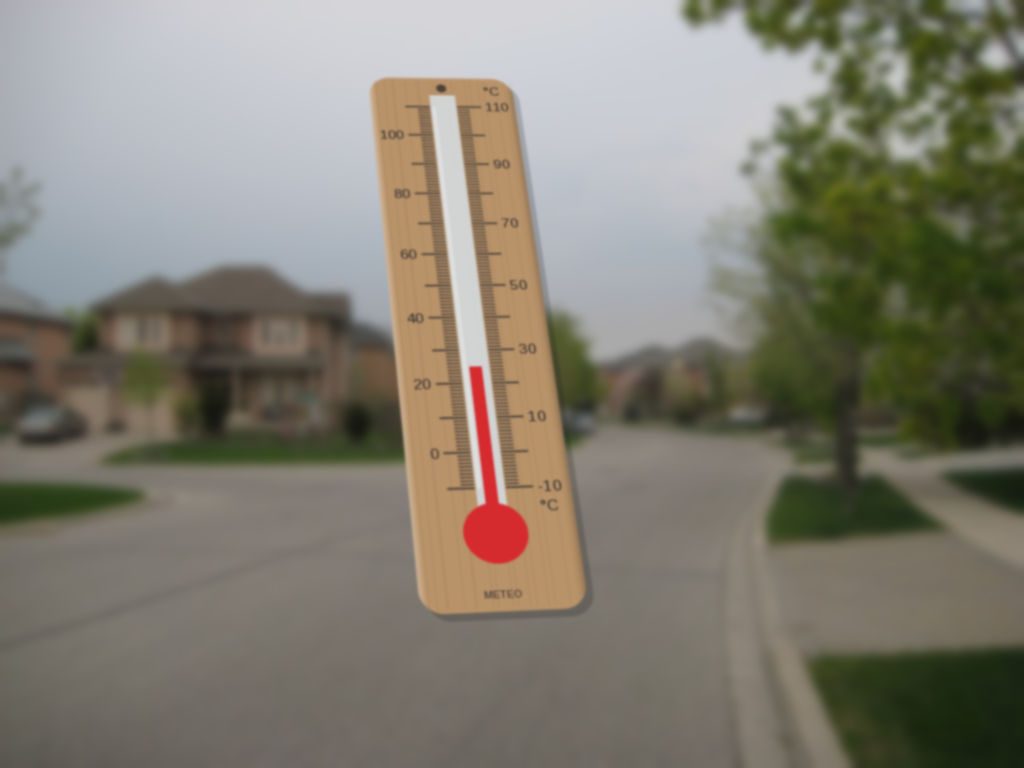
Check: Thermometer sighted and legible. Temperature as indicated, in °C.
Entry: 25 °C
